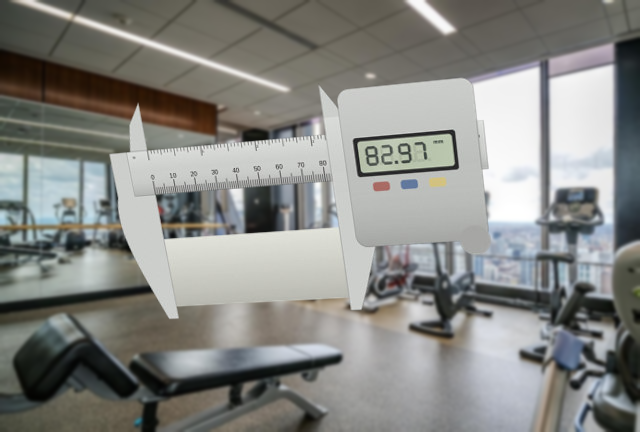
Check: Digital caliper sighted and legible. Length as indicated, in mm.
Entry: 82.97 mm
